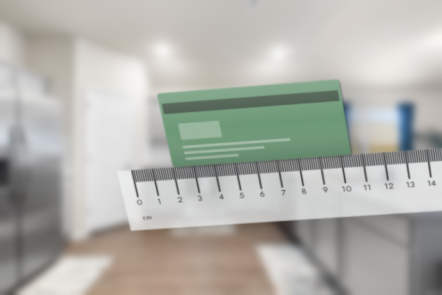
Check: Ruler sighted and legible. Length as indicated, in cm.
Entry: 8.5 cm
